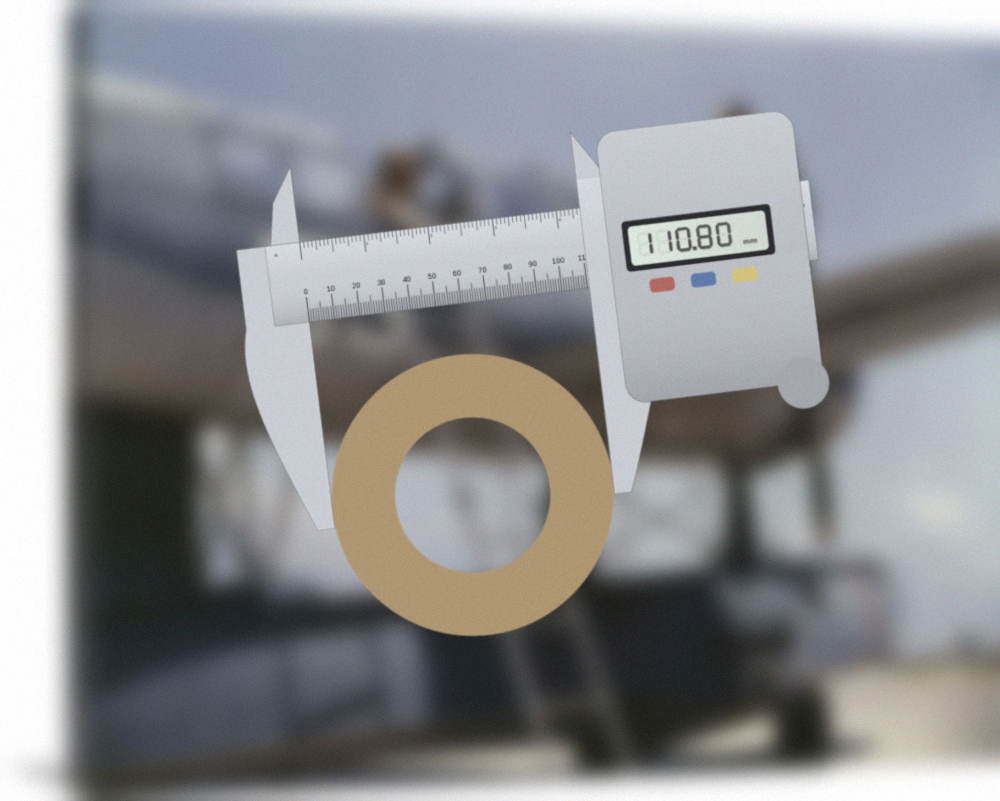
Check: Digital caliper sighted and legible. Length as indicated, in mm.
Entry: 110.80 mm
